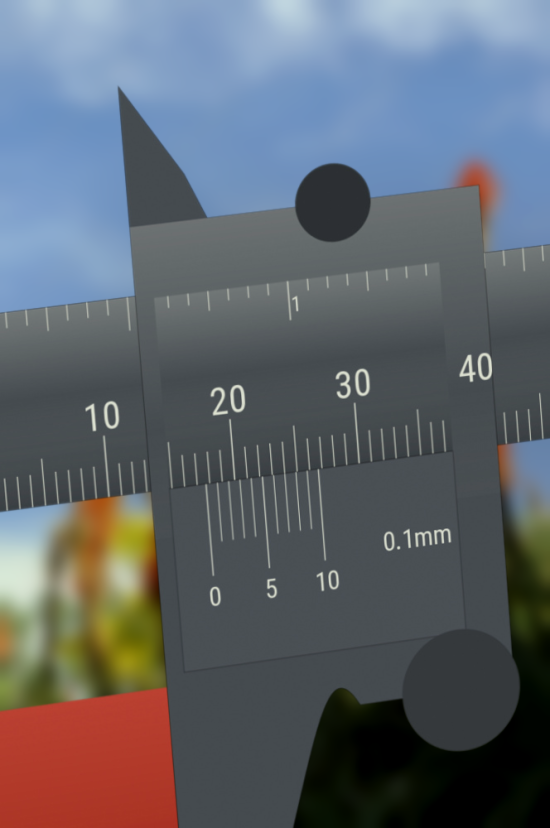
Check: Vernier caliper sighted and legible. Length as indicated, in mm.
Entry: 17.7 mm
